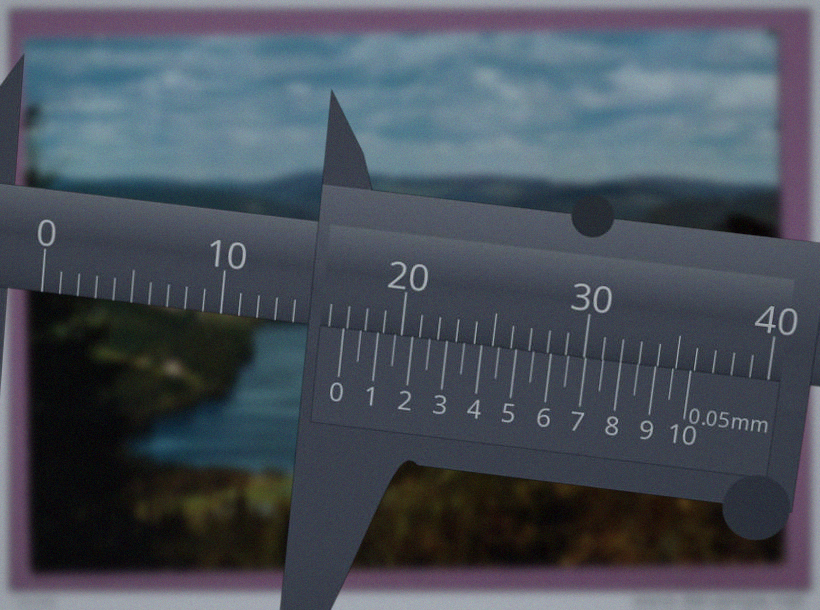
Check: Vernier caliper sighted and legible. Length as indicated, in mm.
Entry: 16.8 mm
